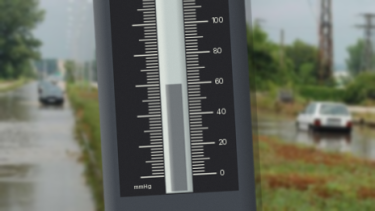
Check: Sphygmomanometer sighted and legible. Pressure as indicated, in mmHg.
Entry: 60 mmHg
